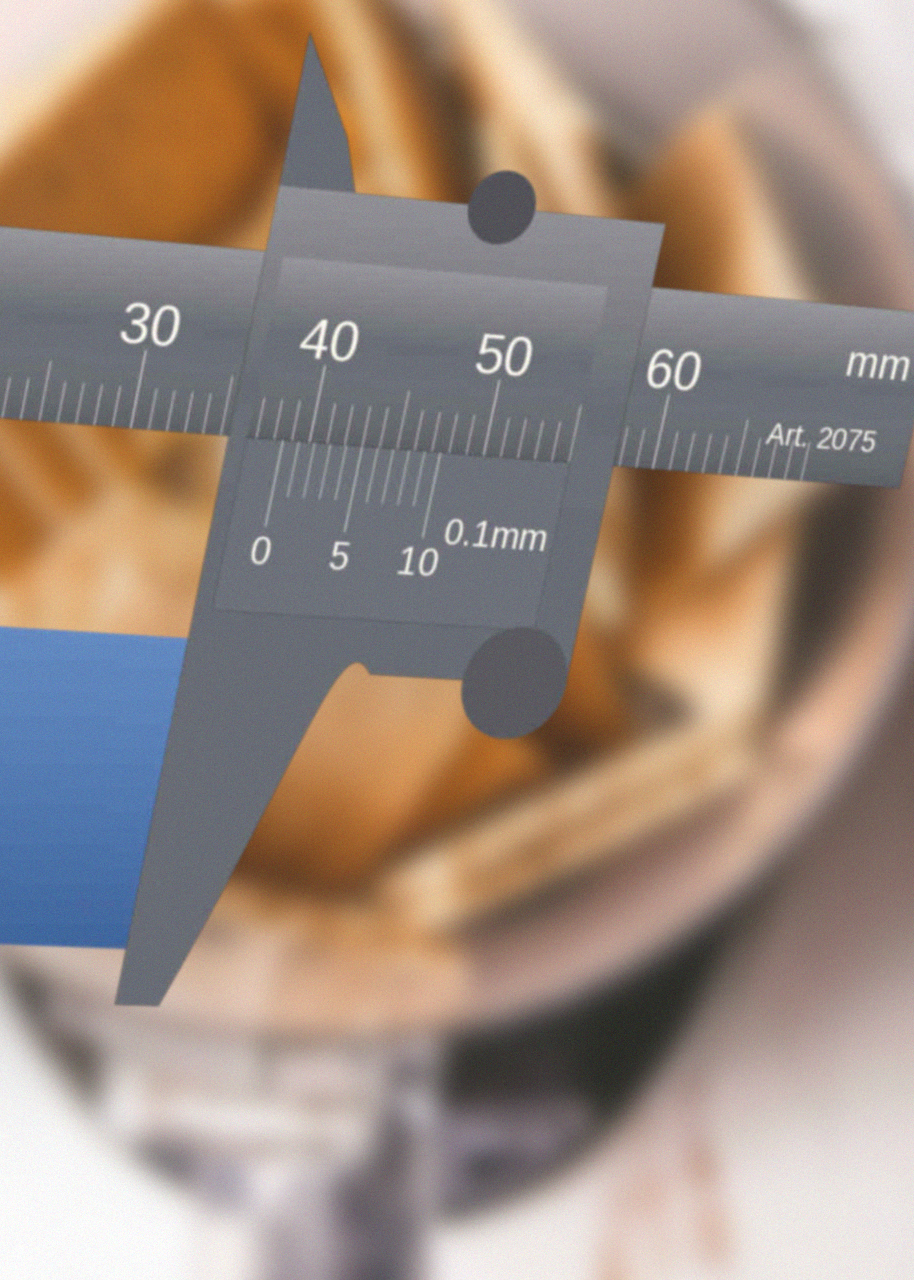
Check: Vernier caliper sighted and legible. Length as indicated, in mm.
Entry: 38.5 mm
